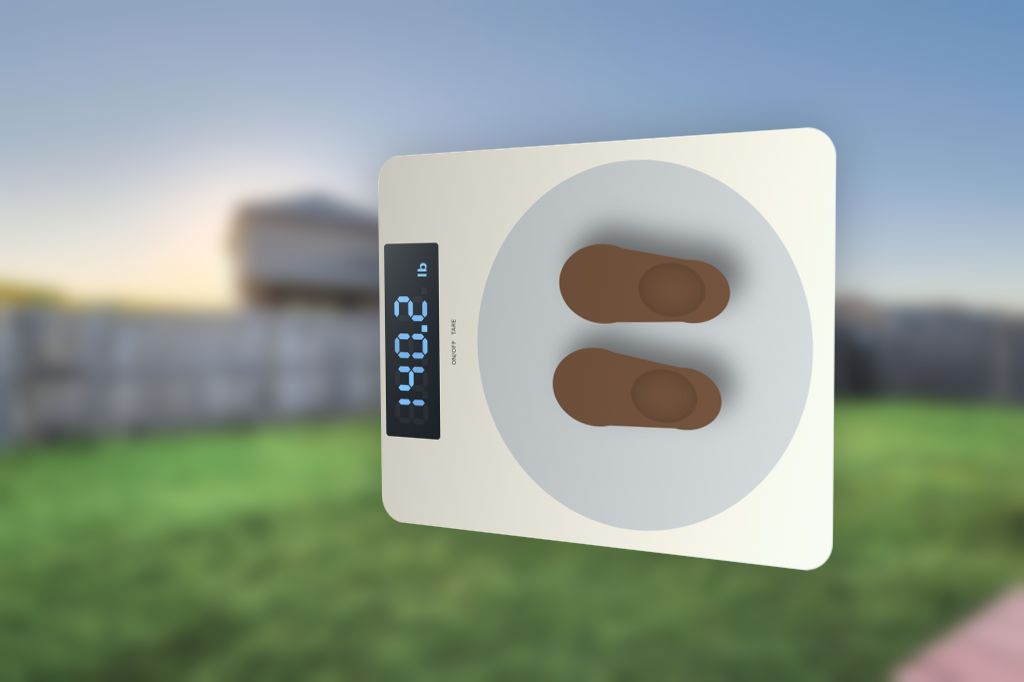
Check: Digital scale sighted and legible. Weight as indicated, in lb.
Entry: 140.2 lb
